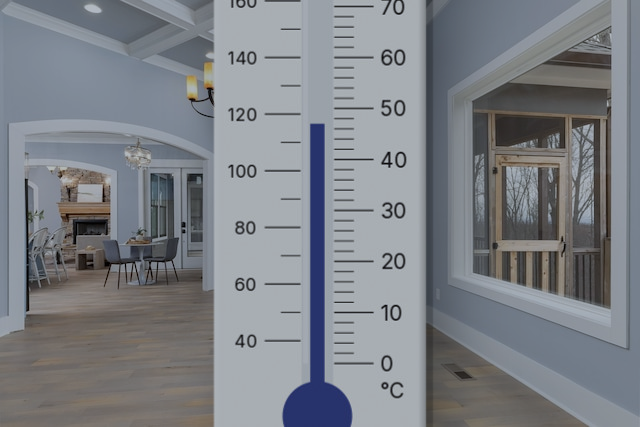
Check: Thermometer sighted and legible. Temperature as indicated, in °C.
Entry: 47 °C
